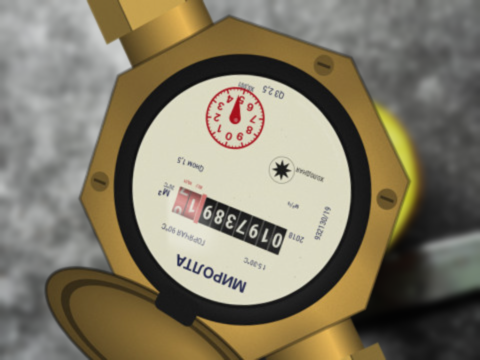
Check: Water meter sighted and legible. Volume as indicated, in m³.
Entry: 197389.164 m³
